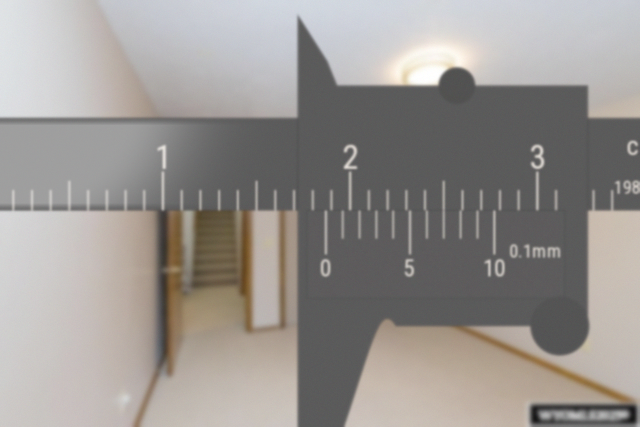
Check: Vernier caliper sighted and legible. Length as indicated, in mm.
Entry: 18.7 mm
